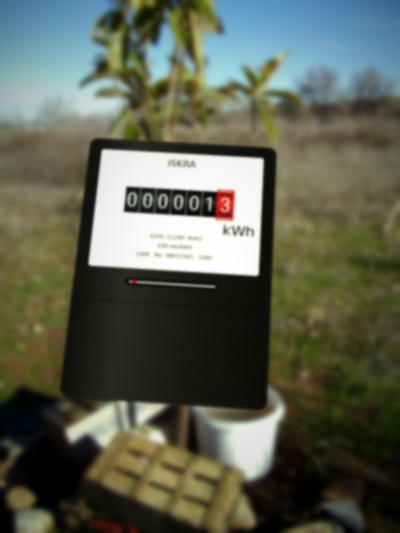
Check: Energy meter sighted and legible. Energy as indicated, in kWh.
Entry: 1.3 kWh
